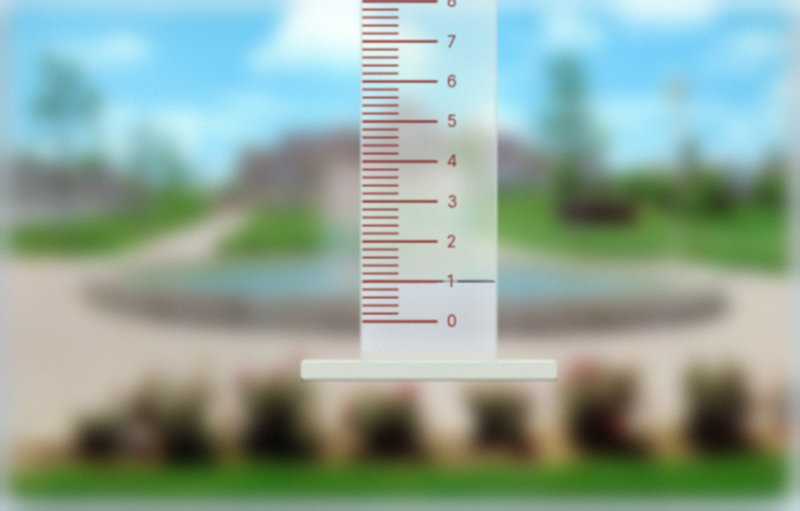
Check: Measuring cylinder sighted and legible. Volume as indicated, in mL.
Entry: 1 mL
